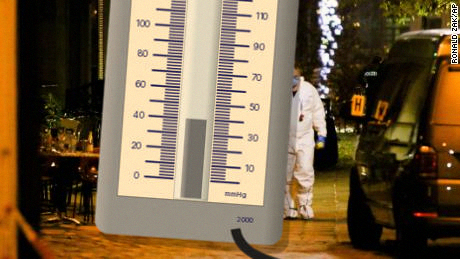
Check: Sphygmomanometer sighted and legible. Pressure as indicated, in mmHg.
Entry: 40 mmHg
